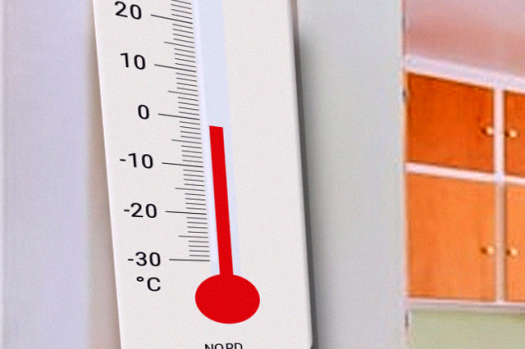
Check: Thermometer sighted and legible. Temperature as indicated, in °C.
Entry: -1 °C
